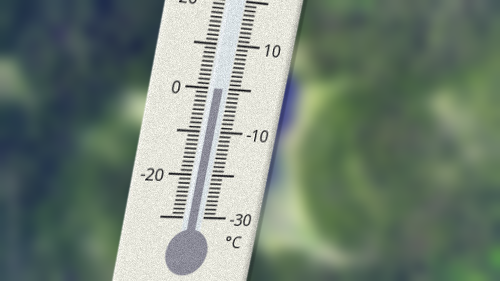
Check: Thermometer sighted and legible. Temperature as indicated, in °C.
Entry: 0 °C
